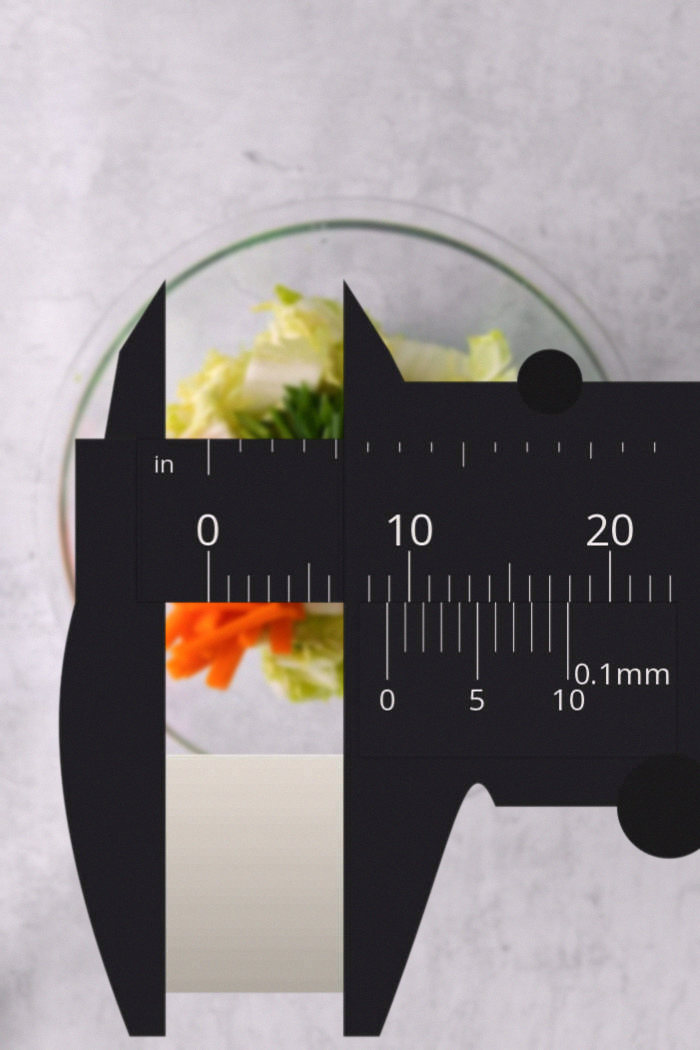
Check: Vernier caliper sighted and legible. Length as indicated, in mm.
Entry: 8.9 mm
